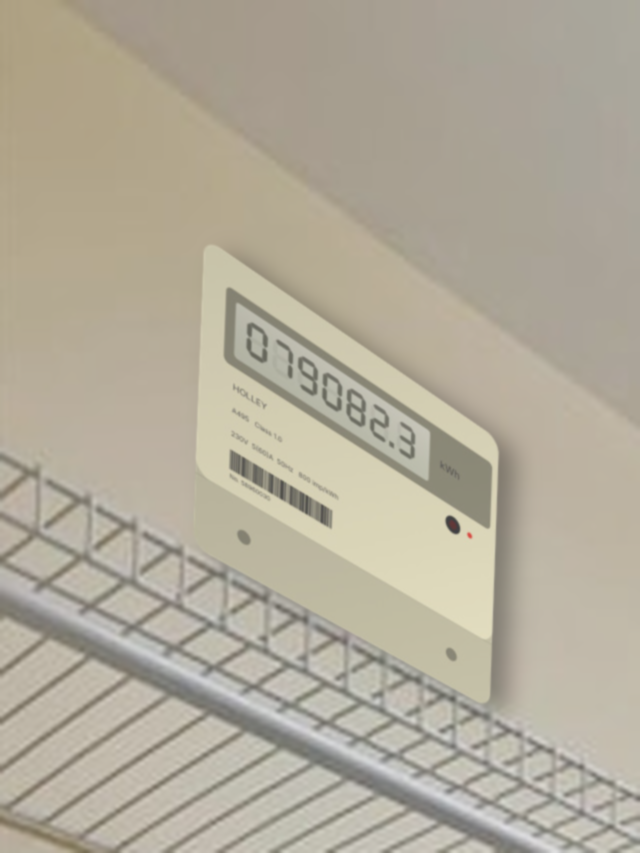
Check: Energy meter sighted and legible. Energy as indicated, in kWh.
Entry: 79082.3 kWh
